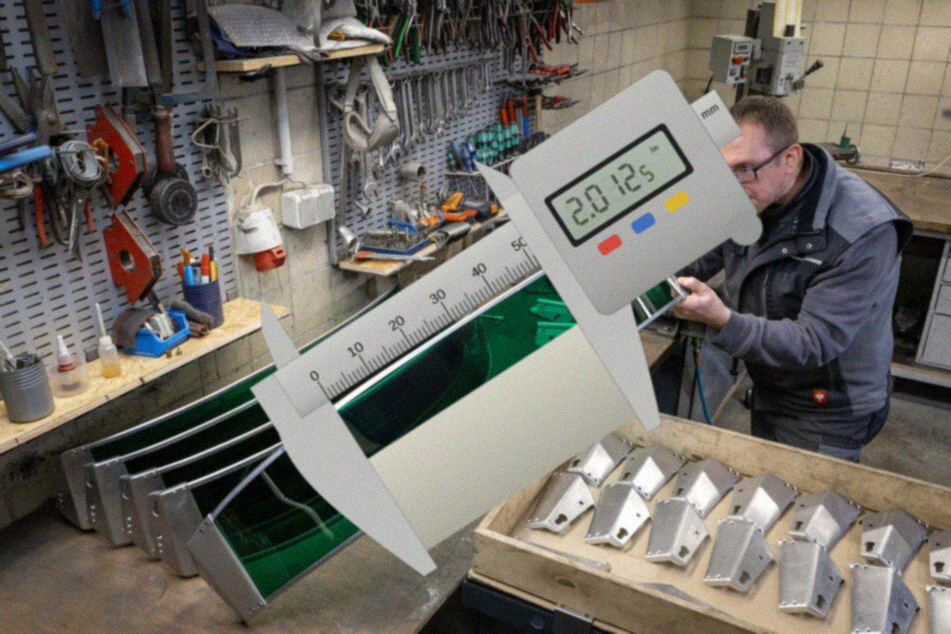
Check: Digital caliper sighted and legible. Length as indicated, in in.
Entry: 2.0125 in
